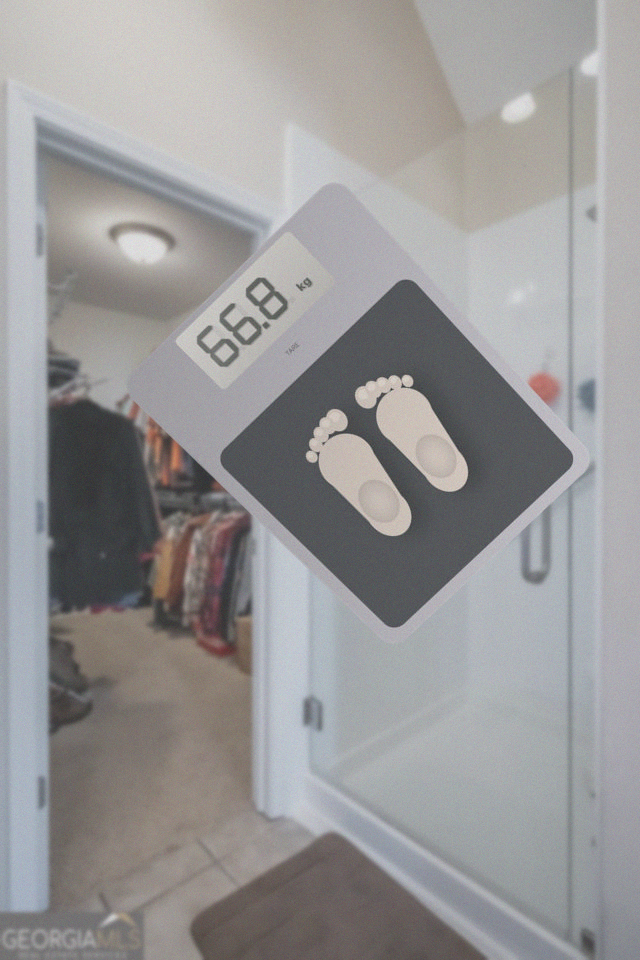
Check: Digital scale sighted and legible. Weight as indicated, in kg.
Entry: 66.8 kg
